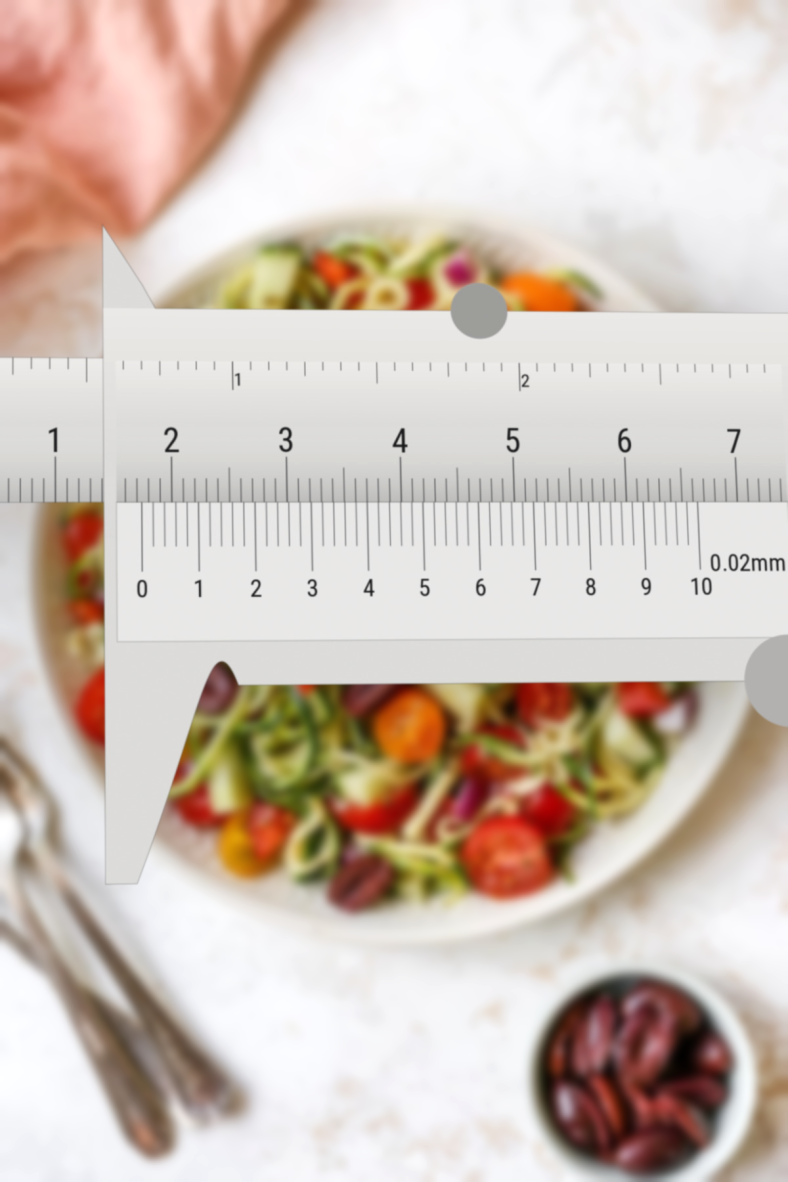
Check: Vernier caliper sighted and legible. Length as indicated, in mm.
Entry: 17.4 mm
